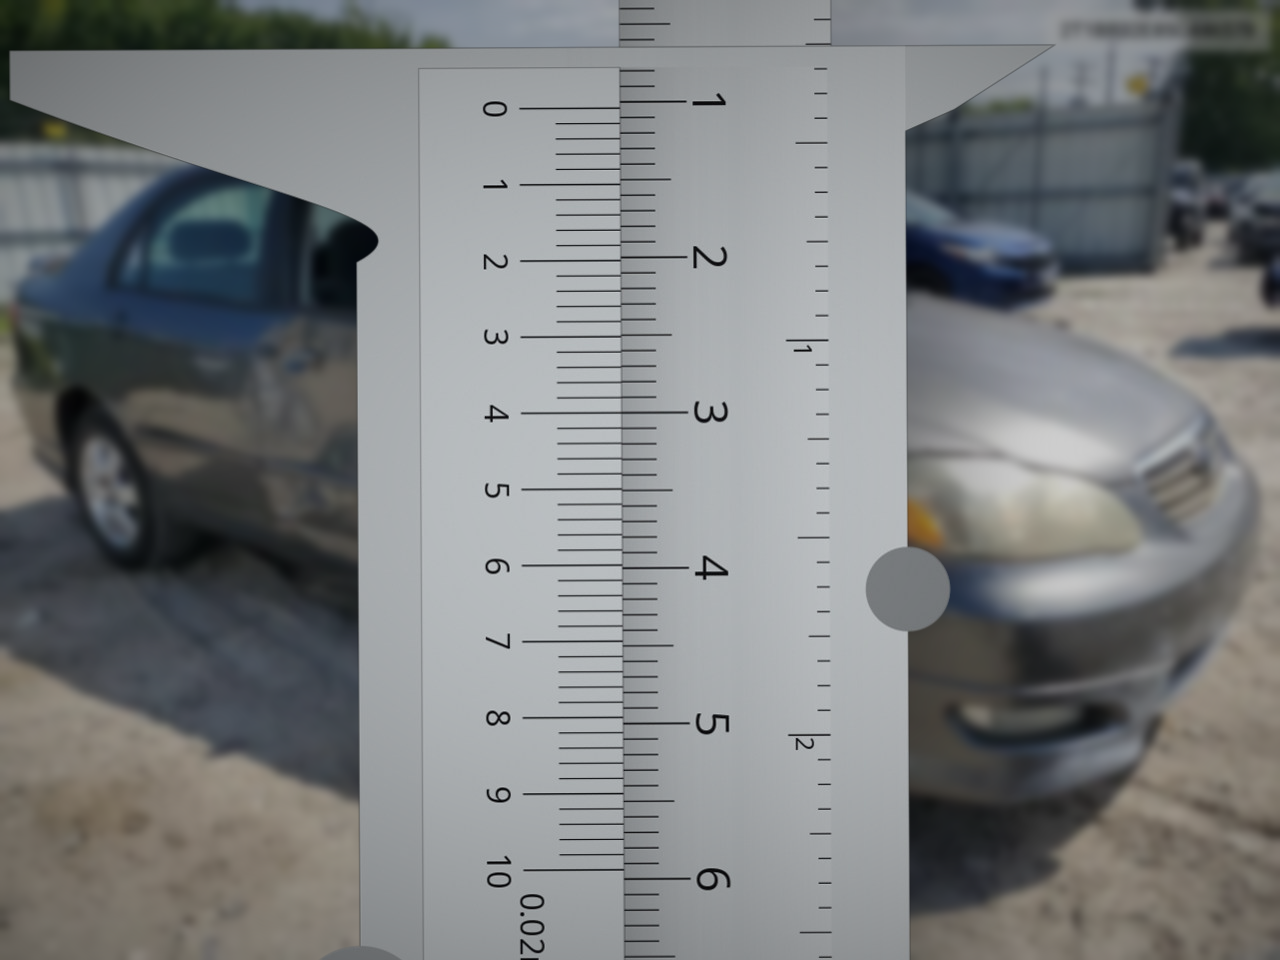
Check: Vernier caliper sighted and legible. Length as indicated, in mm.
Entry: 10.4 mm
